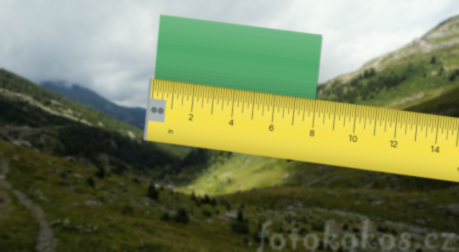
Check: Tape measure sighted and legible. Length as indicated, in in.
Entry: 8 in
